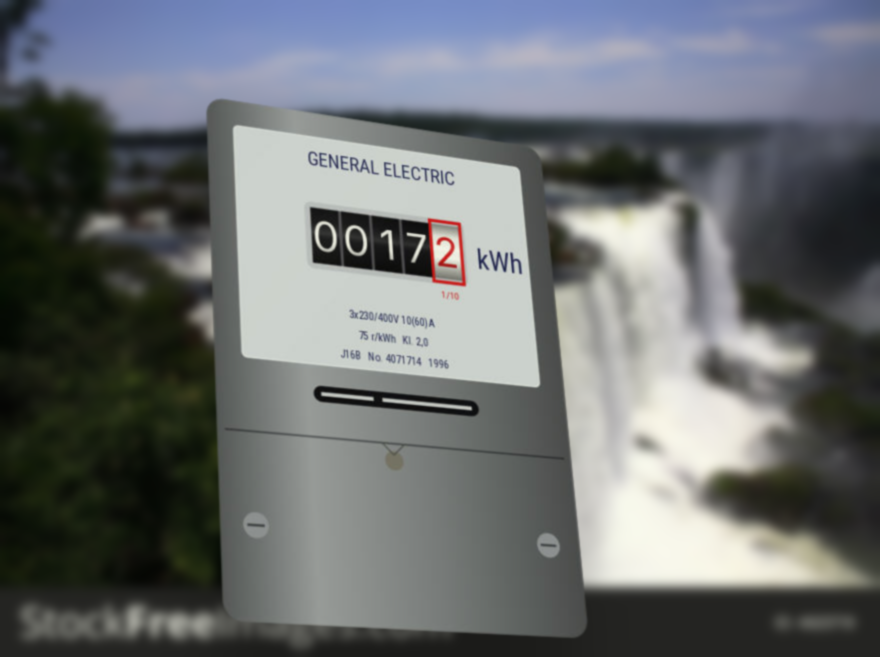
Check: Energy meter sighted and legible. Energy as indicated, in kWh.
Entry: 17.2 kWh
